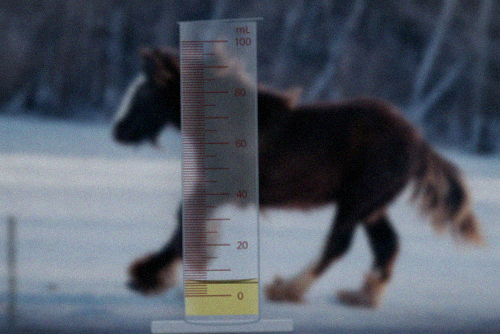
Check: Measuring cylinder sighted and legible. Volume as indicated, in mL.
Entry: 5 mL
